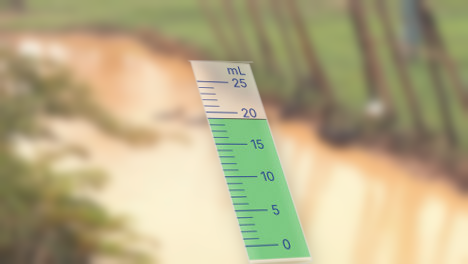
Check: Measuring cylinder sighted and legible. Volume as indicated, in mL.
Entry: 19 mL
